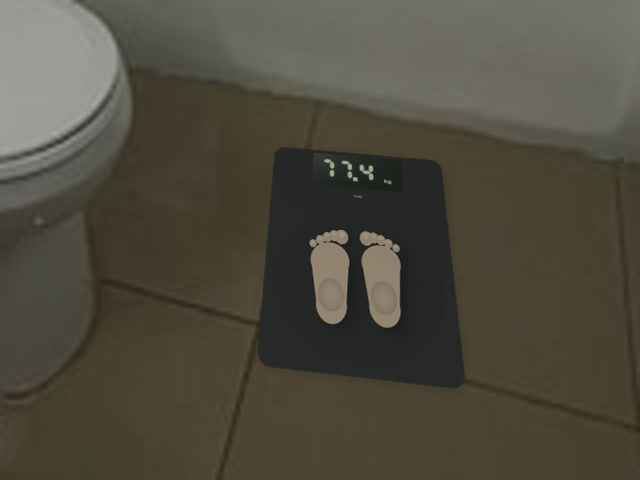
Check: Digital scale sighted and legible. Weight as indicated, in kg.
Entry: 77.4 kg
